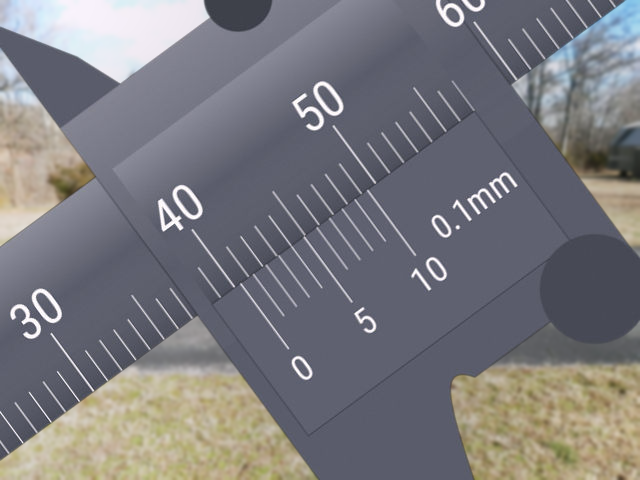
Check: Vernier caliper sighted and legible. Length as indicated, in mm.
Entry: 40.4 mm
